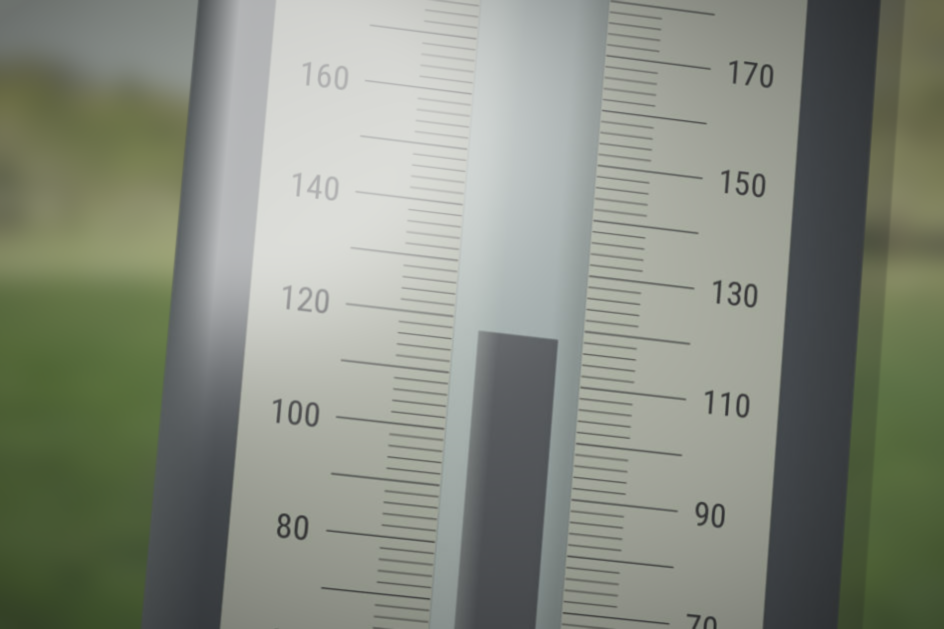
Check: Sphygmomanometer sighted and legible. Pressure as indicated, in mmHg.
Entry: 118 mmHg
